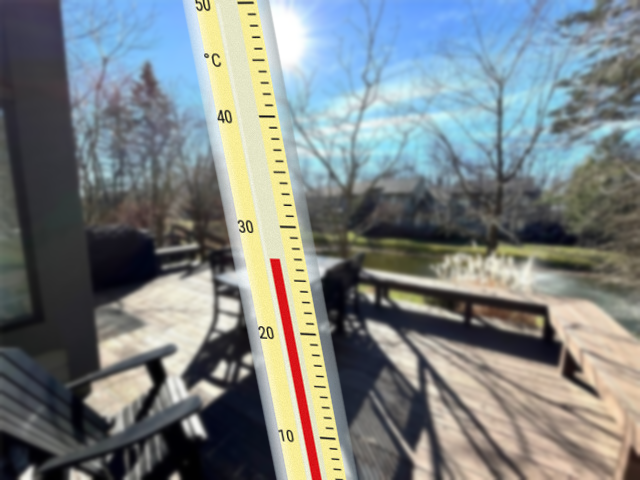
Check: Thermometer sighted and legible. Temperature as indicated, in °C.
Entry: 27 °C
